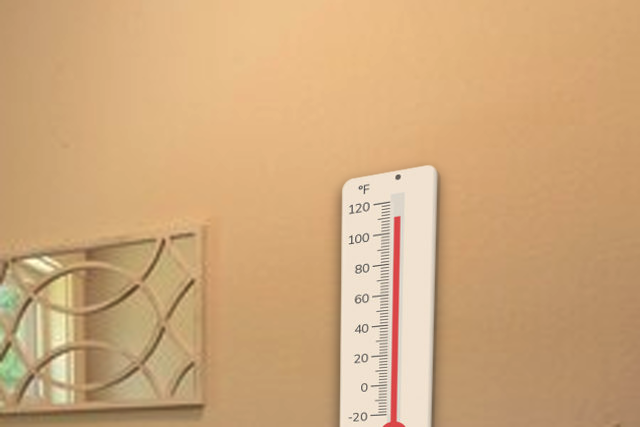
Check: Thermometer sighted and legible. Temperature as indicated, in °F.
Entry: 110 °F
